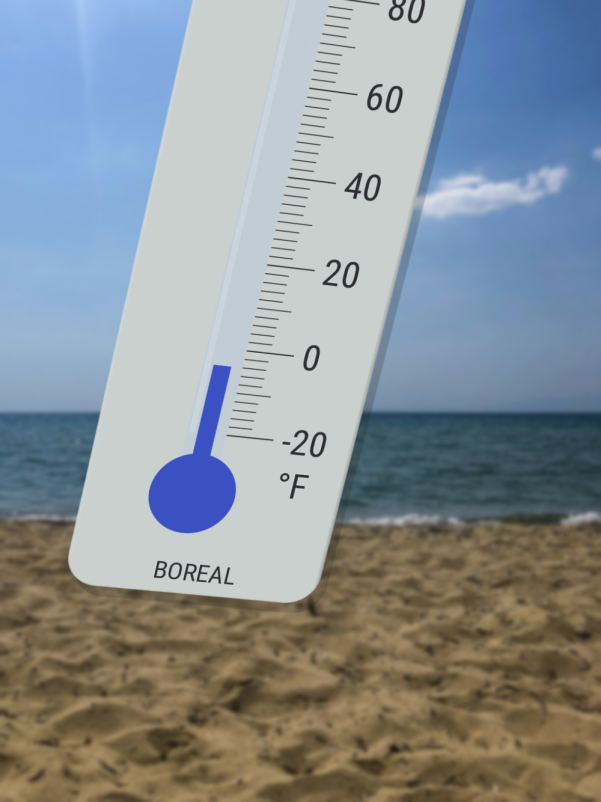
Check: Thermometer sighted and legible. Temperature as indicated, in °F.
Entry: -4 °F
